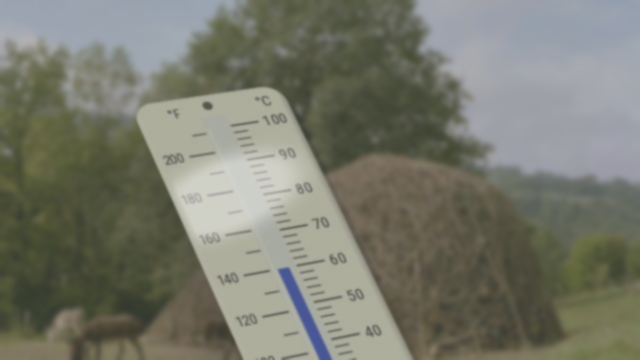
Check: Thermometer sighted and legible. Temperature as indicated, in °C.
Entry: 60 °C
